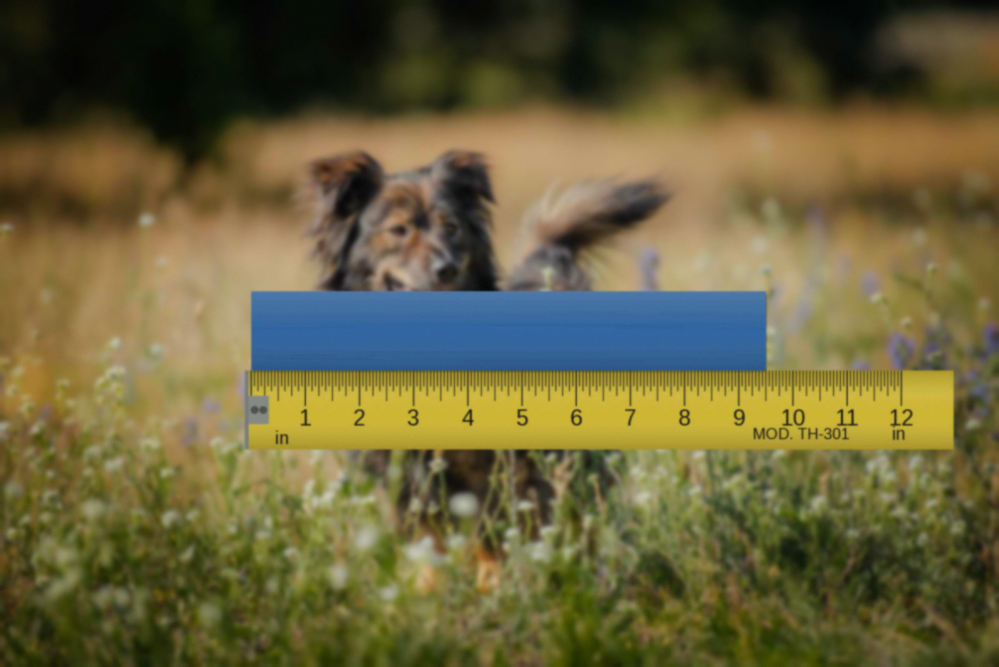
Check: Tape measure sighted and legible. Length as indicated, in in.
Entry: 9.5 in
